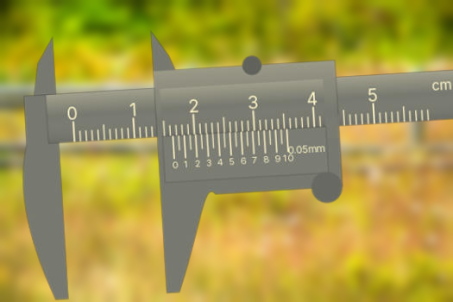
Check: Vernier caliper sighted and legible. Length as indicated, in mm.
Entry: 16.4 mm
